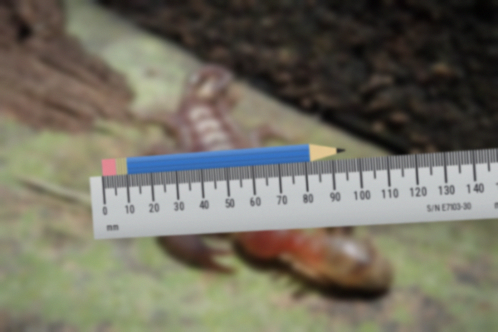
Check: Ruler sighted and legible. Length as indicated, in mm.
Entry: 95 mm
